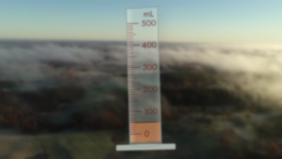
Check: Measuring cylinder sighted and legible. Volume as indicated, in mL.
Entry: 50 mL
